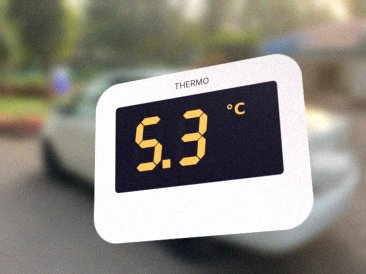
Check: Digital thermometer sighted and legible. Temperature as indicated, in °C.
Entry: 5.3 °C
